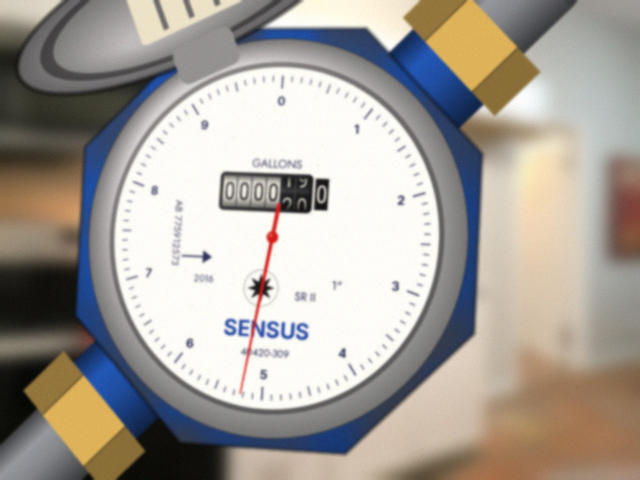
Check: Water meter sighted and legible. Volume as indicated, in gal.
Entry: 195.2 gal
